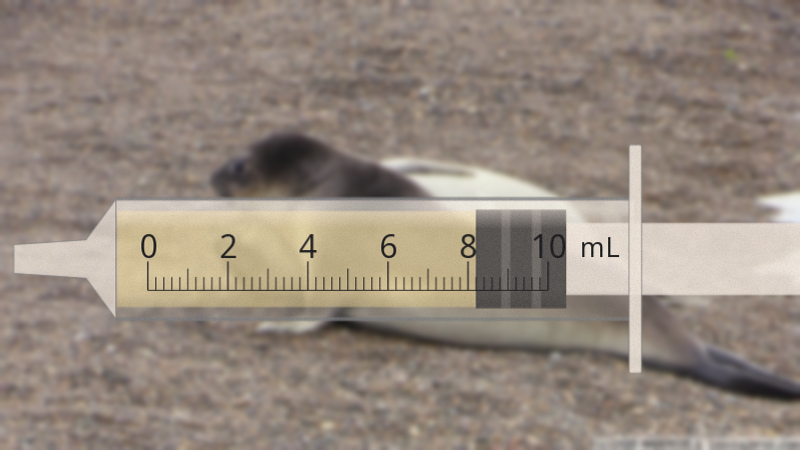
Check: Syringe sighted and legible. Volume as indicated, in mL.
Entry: 8.2 mL
